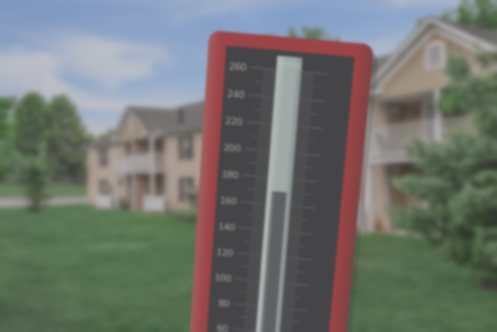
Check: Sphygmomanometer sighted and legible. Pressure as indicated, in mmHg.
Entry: 170 mmHg
